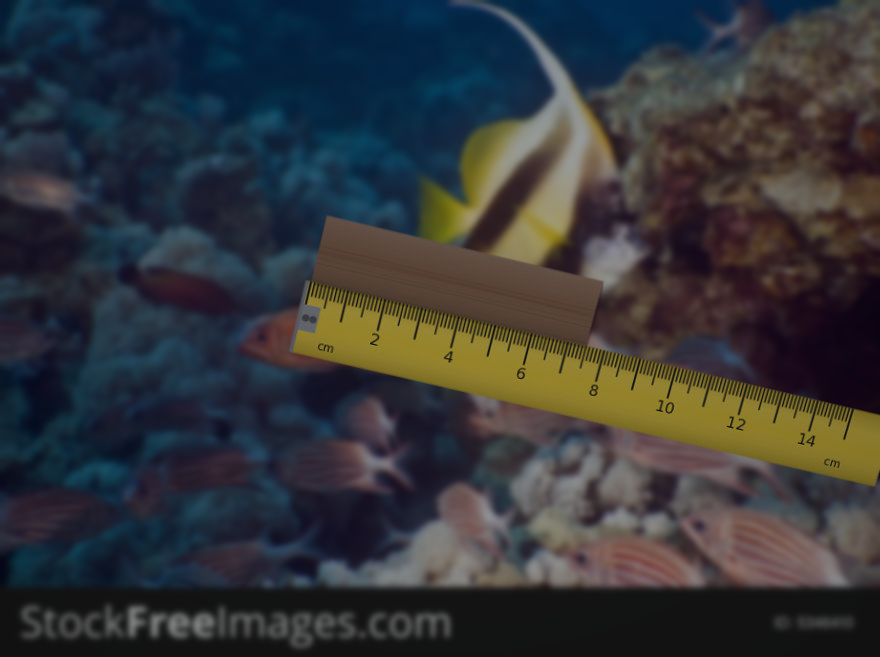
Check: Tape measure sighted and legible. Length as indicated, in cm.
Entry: 7.5 cm
